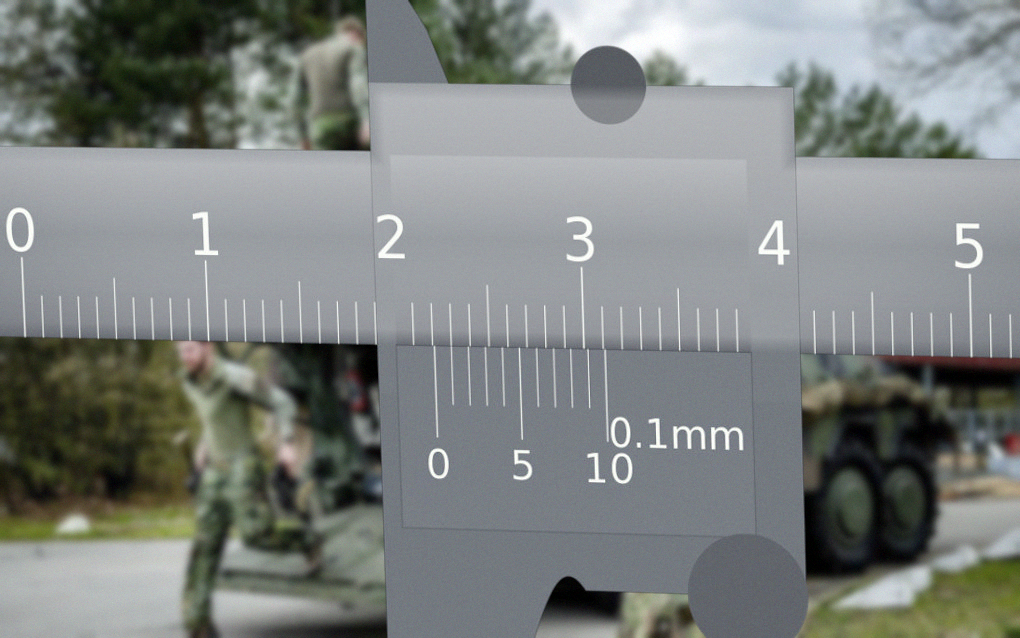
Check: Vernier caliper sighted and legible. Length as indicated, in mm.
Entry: 22.1 mm
